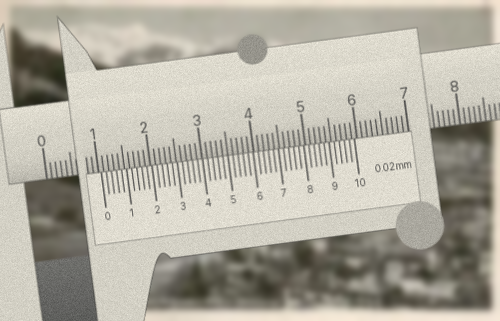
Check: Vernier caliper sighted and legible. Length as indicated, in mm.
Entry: 10.5 mm
